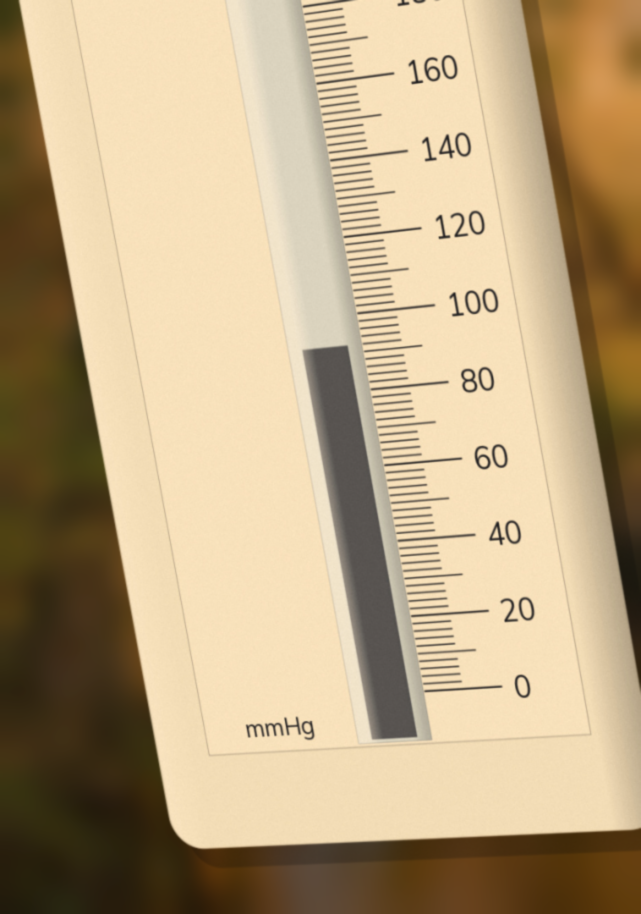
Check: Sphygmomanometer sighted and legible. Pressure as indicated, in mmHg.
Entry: 92 mmHg
